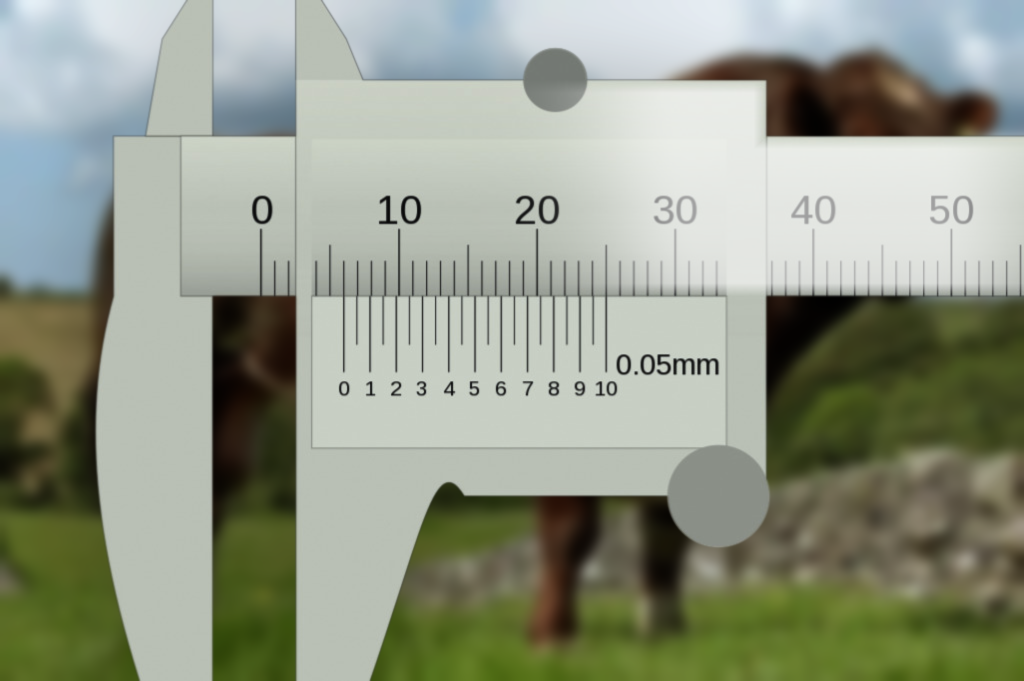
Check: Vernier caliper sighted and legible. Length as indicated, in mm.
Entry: 6.0 mm
